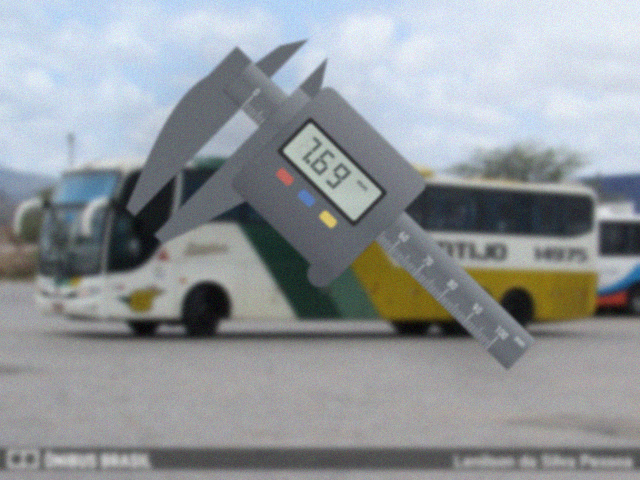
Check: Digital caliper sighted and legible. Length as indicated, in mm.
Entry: 7.69 mm
